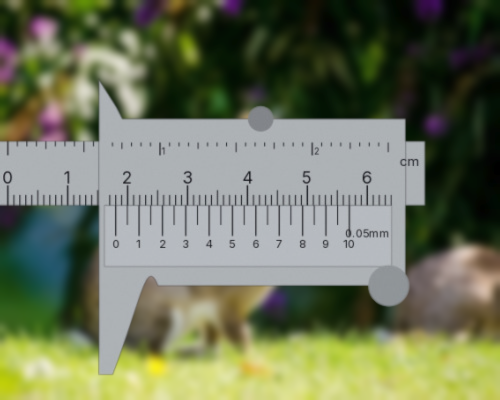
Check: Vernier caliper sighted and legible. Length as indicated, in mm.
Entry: 18.0 mm
